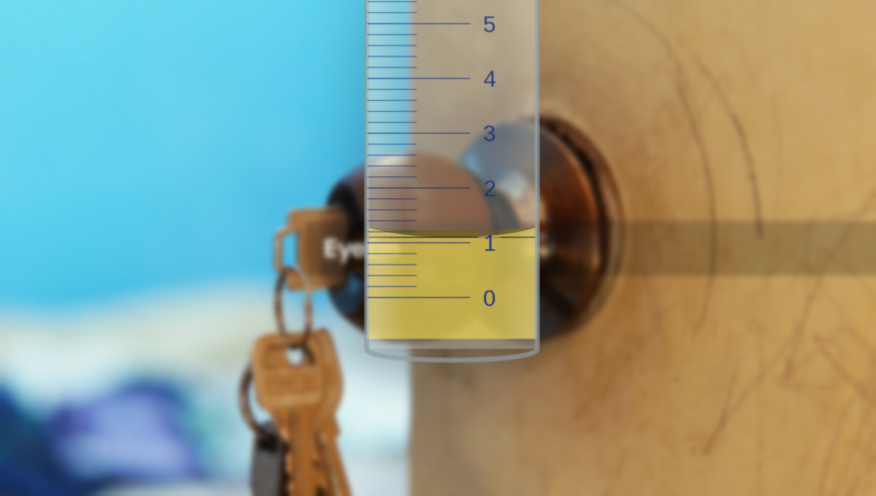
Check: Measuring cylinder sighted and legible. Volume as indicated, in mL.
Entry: 1.1 mL
